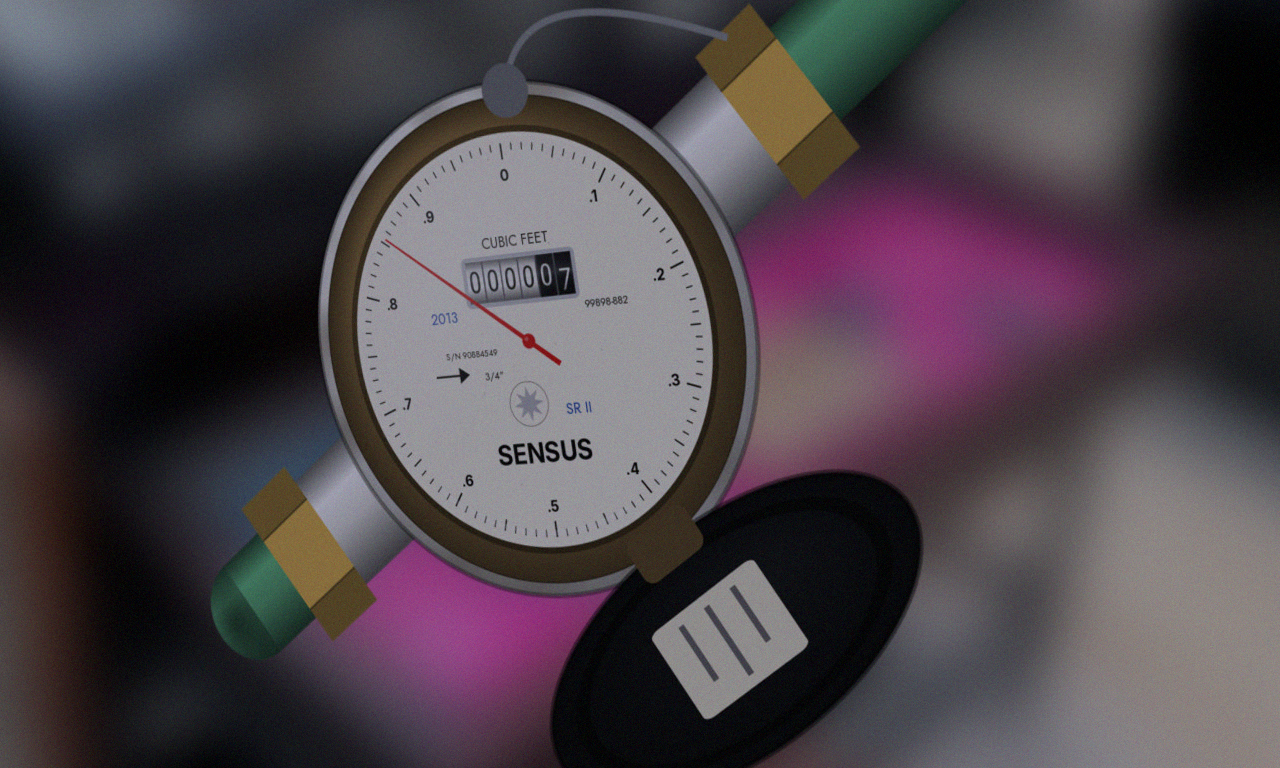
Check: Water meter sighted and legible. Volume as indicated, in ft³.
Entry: 6.85 ft³
